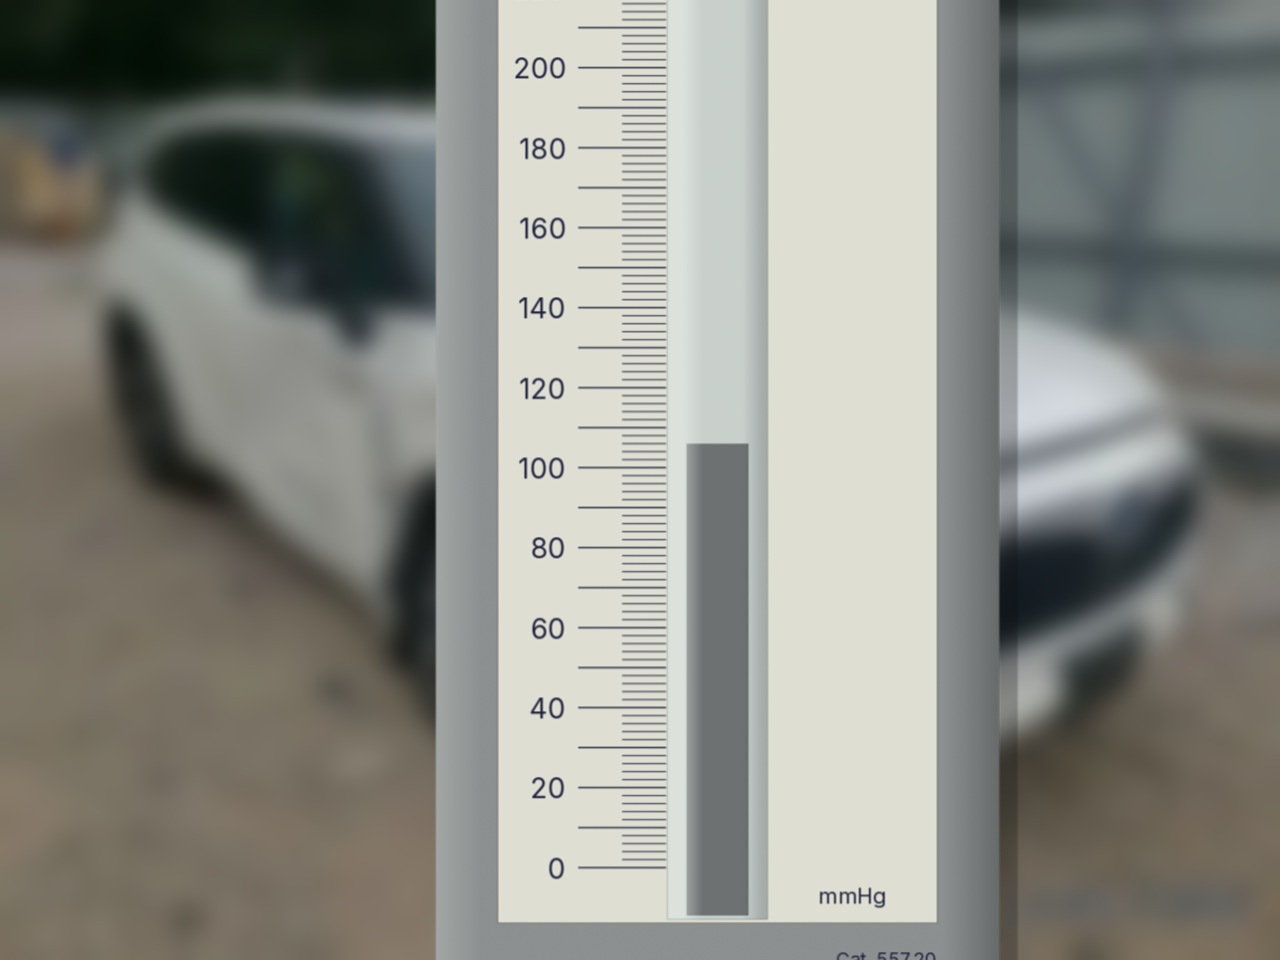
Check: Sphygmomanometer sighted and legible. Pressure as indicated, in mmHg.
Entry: 106 mmHg
